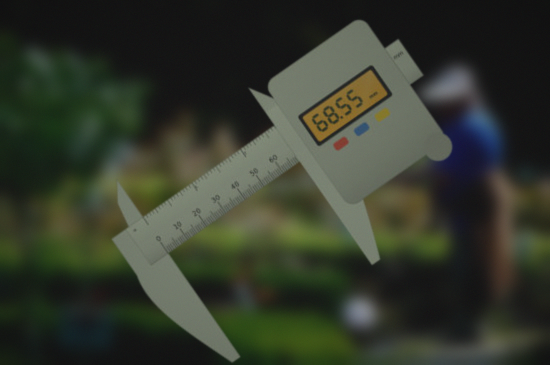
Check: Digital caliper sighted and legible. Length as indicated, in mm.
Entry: 68.55 mm
